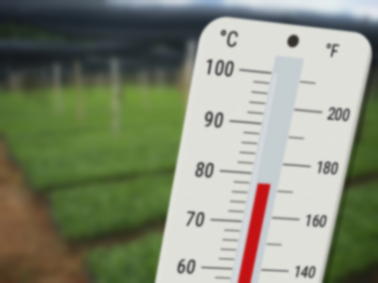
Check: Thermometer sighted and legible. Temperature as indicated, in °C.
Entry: 78 °C
